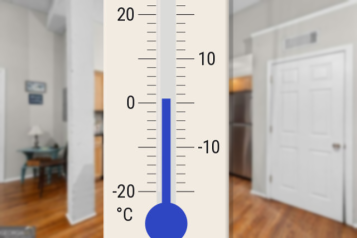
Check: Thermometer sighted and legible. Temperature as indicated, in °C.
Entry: 1 °C
